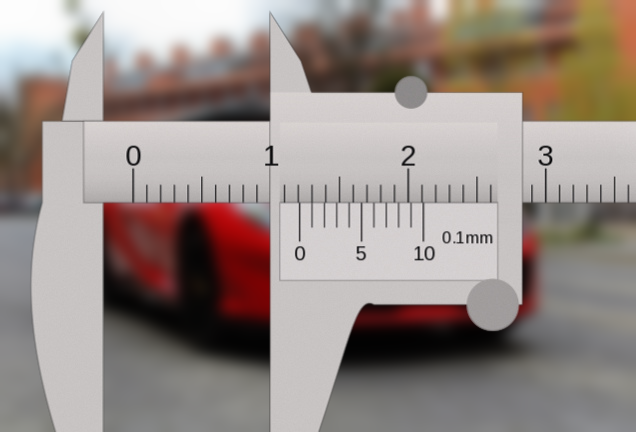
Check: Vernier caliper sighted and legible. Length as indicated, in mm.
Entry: 12.1 mm
